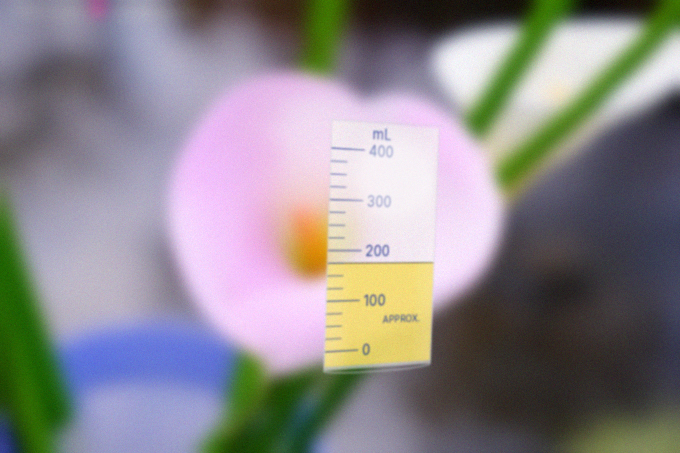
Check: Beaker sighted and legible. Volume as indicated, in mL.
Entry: 175 mL
